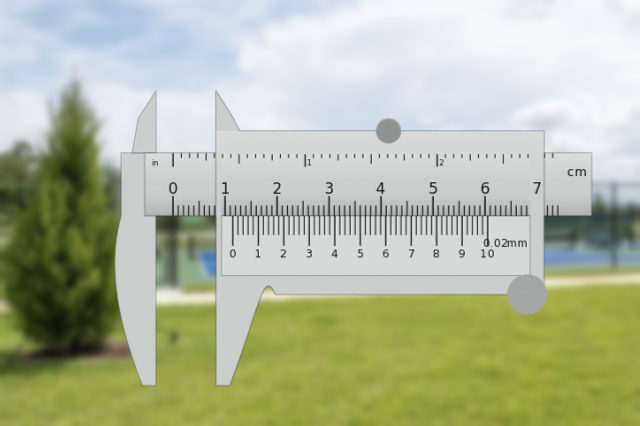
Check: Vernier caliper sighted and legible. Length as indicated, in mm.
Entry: 11.5 mm
